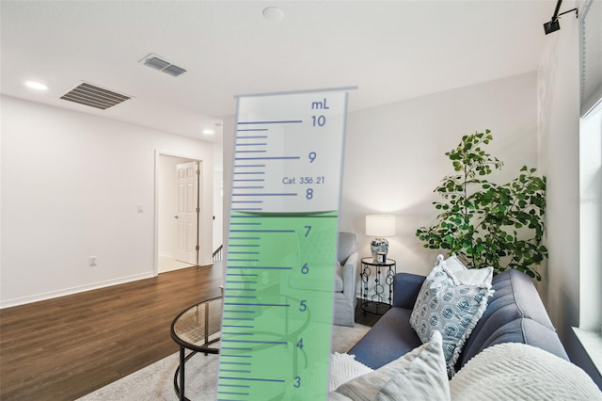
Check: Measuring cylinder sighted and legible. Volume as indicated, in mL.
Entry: 7.4 mL
